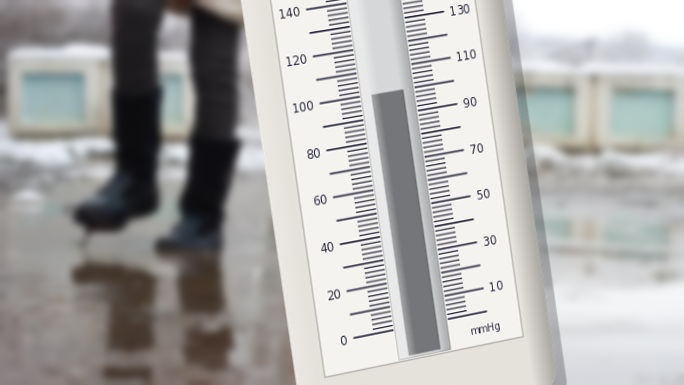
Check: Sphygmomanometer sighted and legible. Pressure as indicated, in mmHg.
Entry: 100 mmHg
